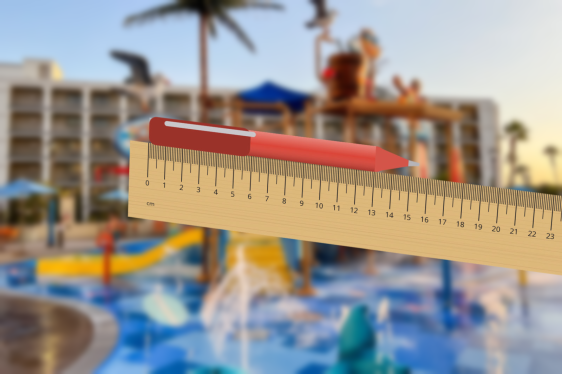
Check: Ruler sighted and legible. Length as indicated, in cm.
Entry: 15.5 cm
